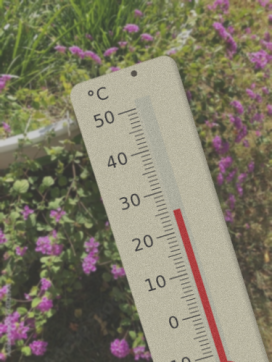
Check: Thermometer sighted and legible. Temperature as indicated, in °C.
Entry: 25 °C
